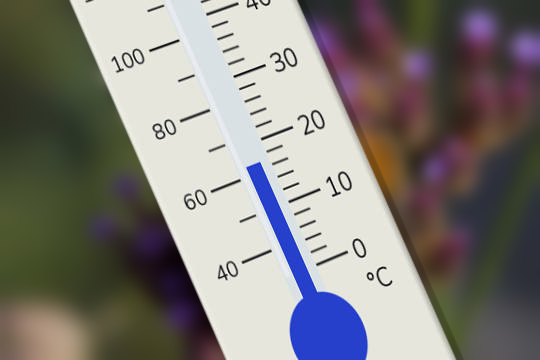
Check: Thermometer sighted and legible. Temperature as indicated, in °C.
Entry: 17 °C
